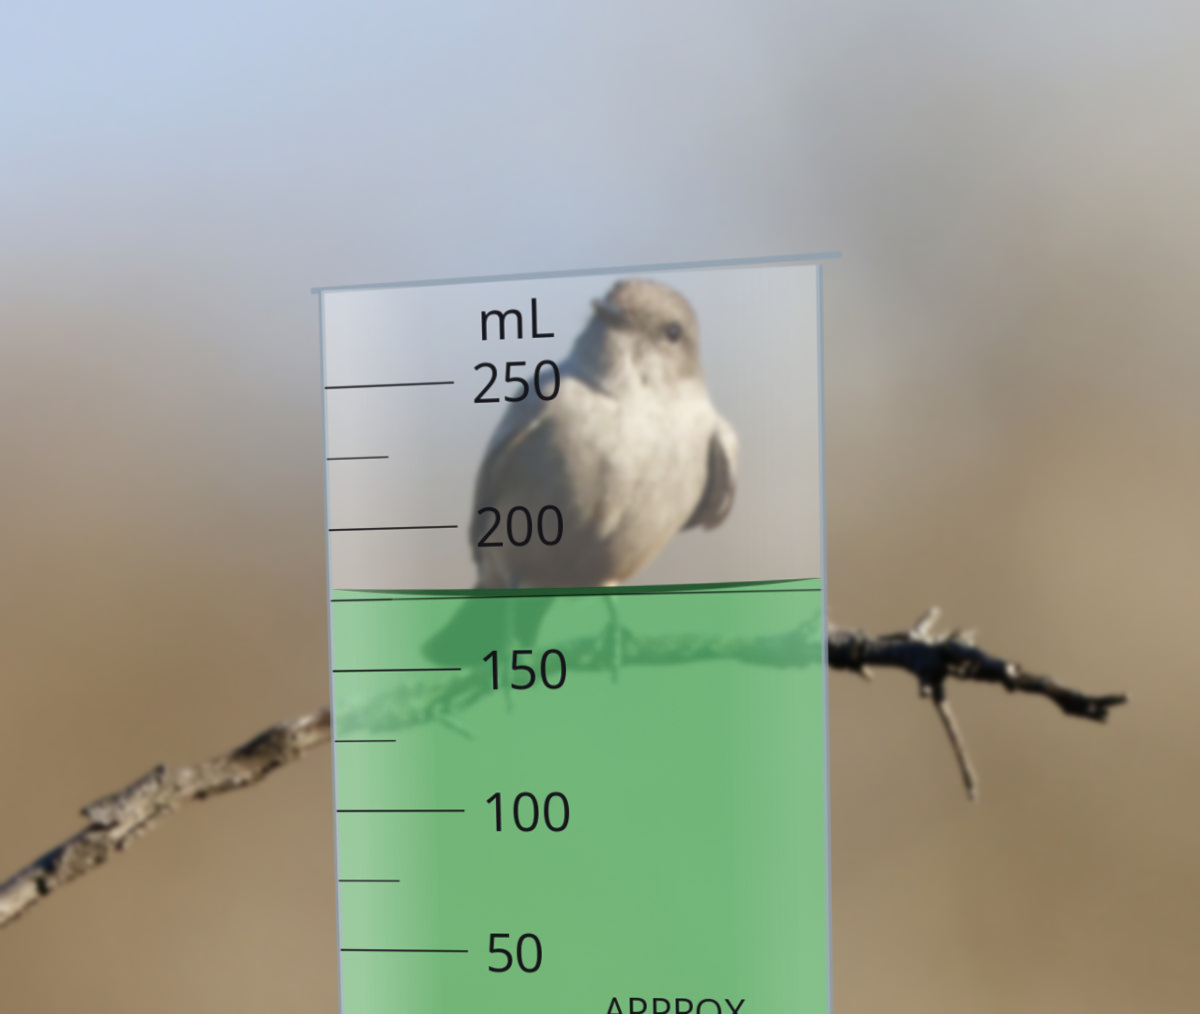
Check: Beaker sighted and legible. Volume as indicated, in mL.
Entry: 175 mL
